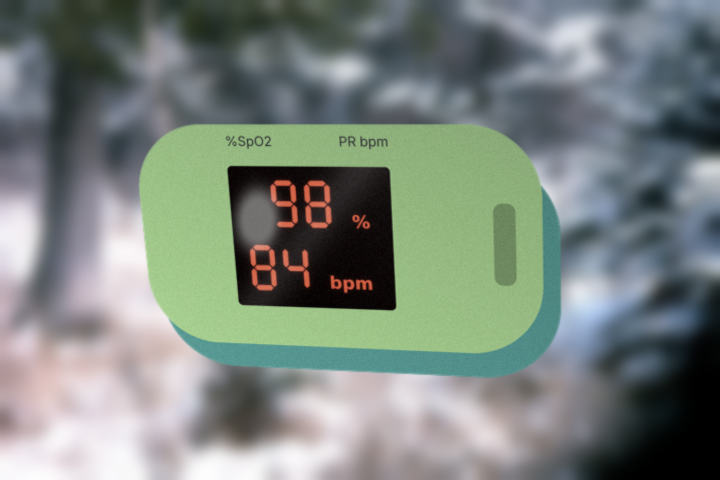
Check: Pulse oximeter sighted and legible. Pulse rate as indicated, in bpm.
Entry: 84 bpm
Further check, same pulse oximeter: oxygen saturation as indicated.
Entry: 98 %
